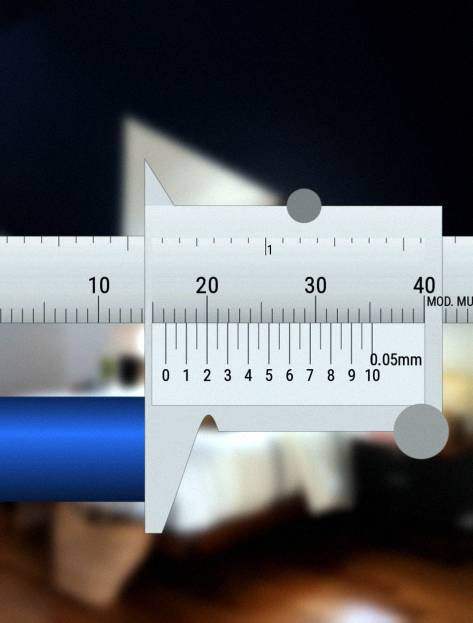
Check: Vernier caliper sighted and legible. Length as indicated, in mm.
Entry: 16.2 mm
